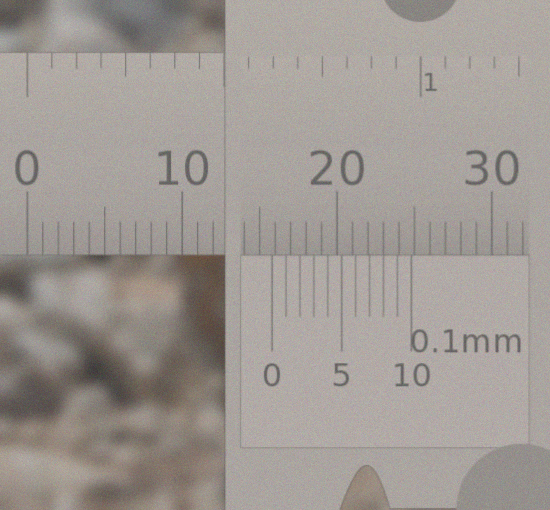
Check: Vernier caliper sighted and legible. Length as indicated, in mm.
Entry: 15.8 mm
